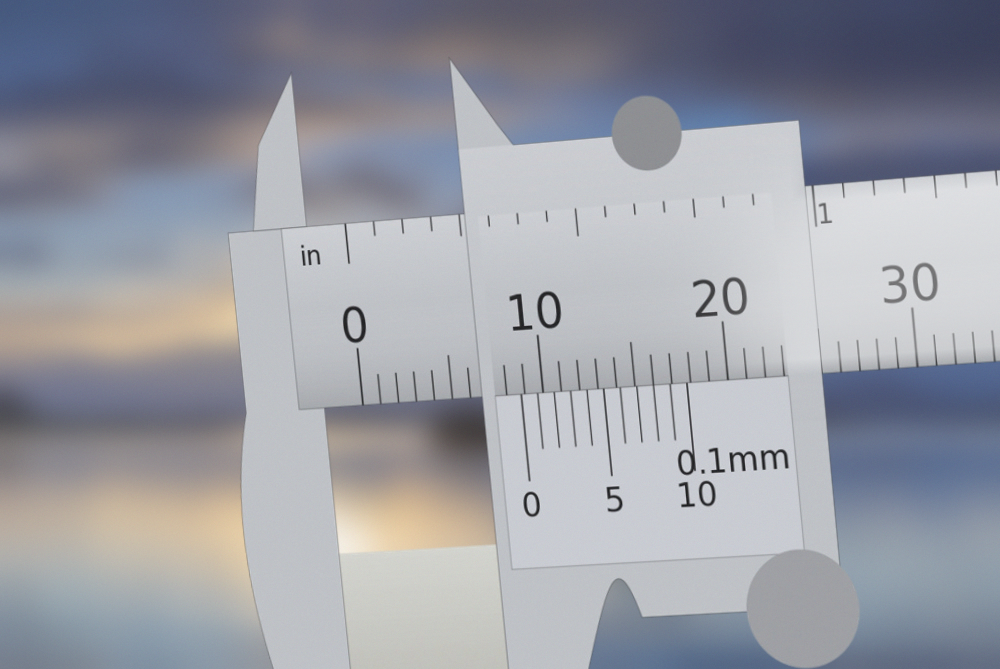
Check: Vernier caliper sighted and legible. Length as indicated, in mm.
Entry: 8.8 mm
